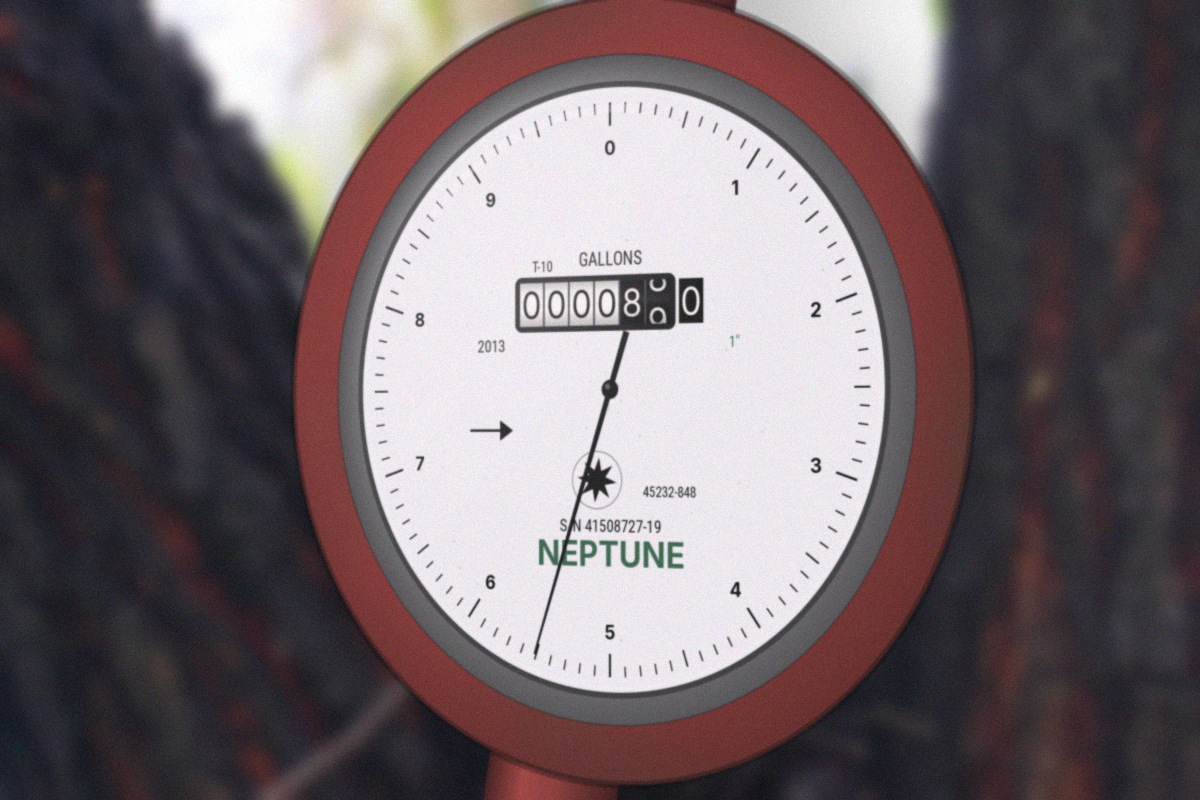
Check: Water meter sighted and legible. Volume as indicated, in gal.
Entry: 885.5 gal
